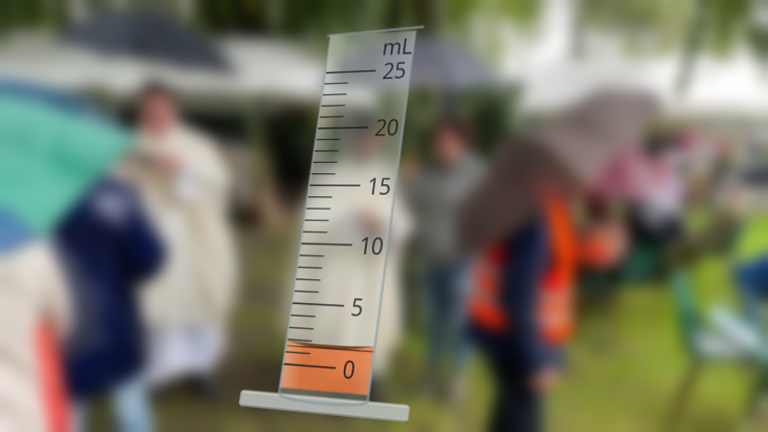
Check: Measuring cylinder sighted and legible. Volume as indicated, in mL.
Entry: 1.5 mL
